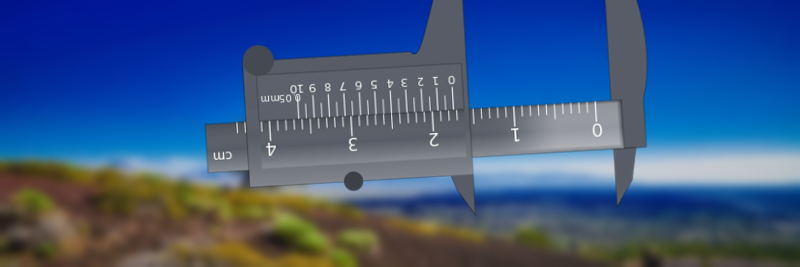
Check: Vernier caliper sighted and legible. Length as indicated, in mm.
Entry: 17.4 mm
